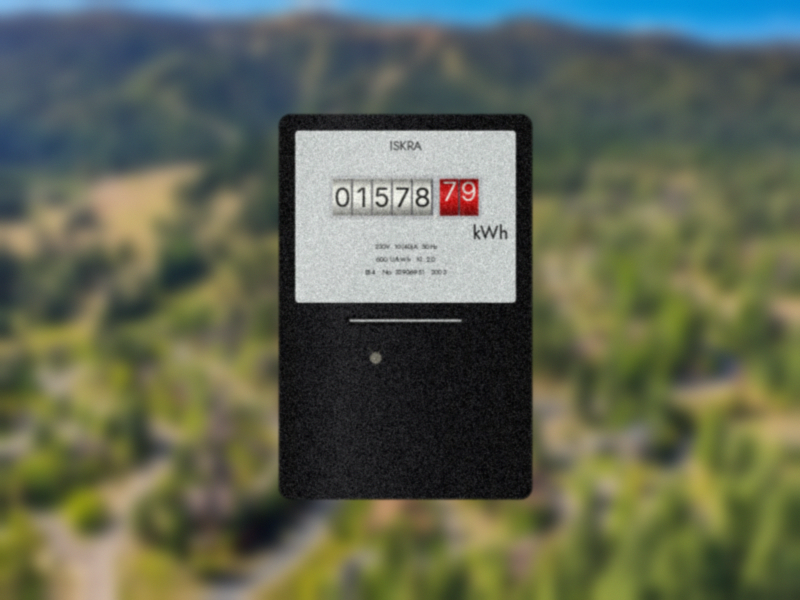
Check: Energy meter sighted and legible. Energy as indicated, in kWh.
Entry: 1578.79 kWh
